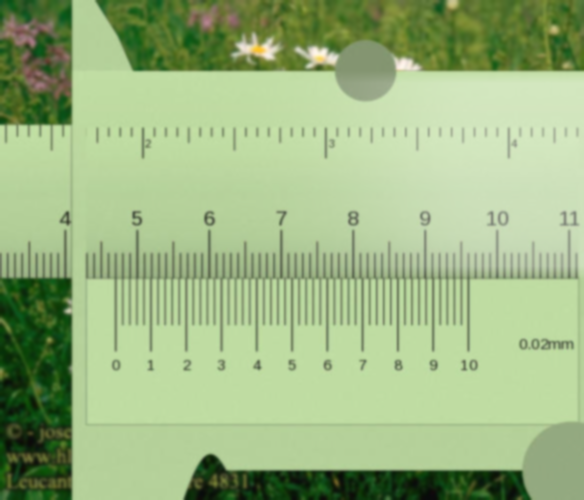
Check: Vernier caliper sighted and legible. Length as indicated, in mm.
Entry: 47.0 mm
